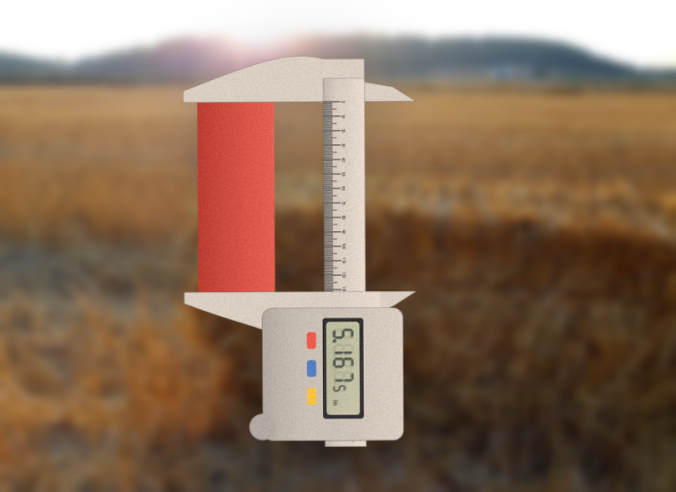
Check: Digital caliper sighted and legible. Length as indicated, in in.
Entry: 5.1675 in
